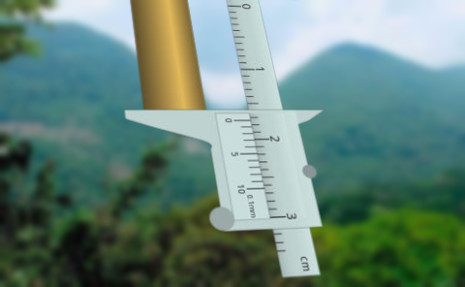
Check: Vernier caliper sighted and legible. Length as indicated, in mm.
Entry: 17.4 mm
